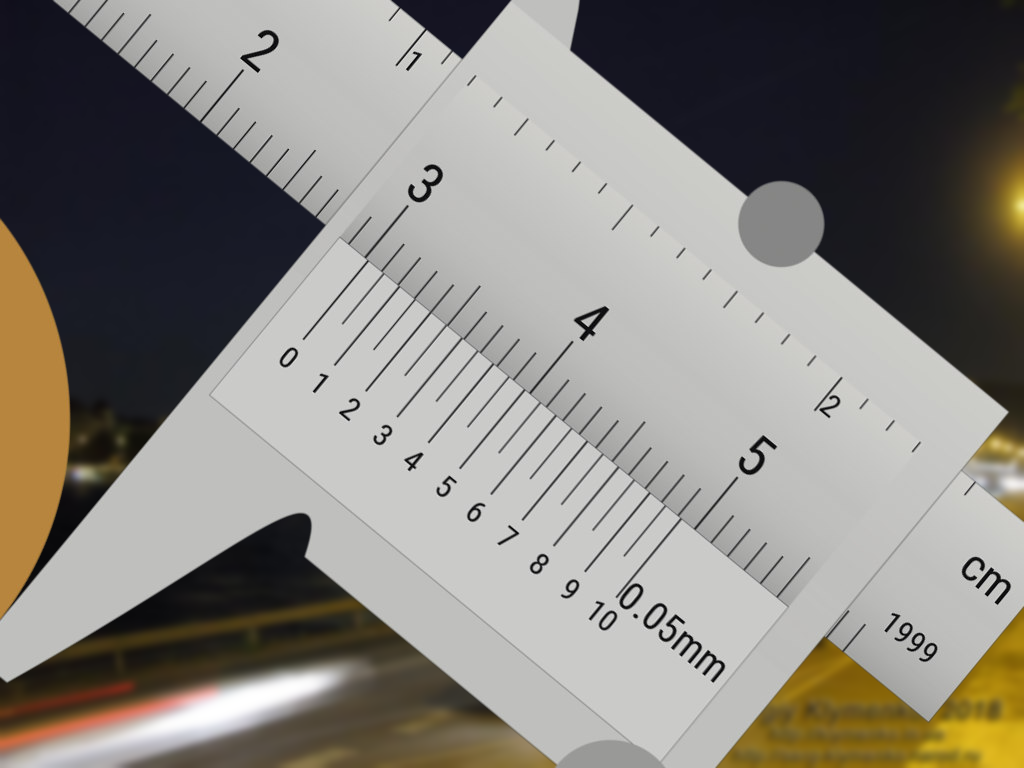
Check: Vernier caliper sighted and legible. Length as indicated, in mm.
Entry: 30.2 mm
